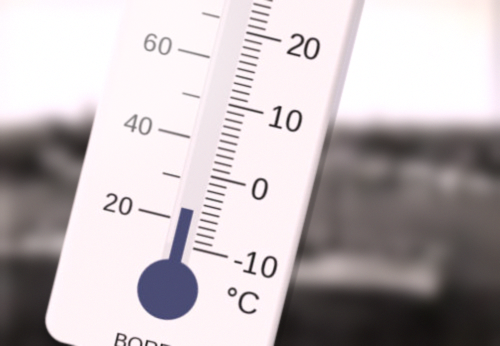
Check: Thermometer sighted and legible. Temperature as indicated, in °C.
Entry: -5 °C
